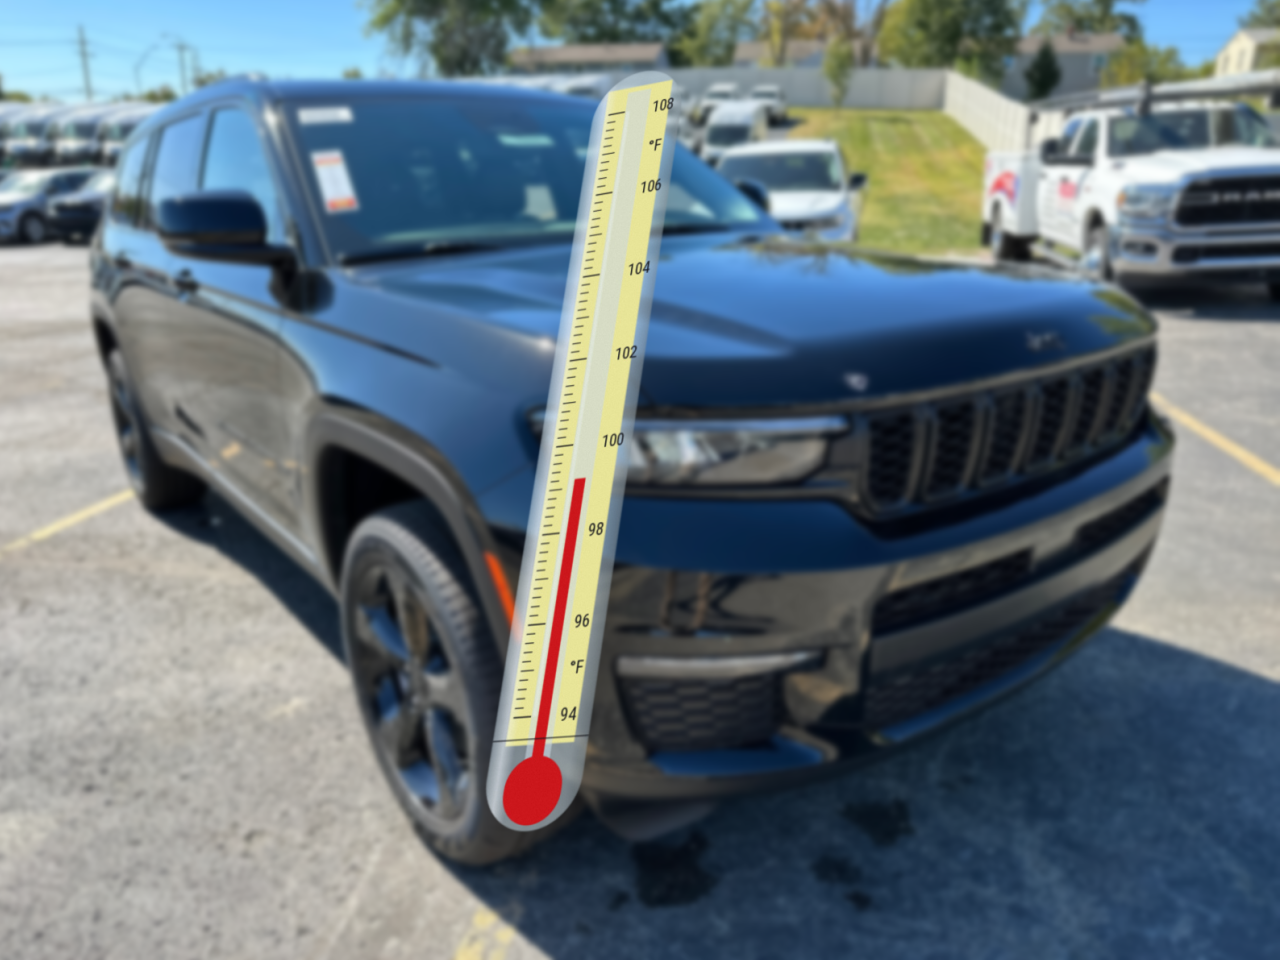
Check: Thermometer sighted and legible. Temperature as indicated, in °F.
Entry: 99.2 °F
